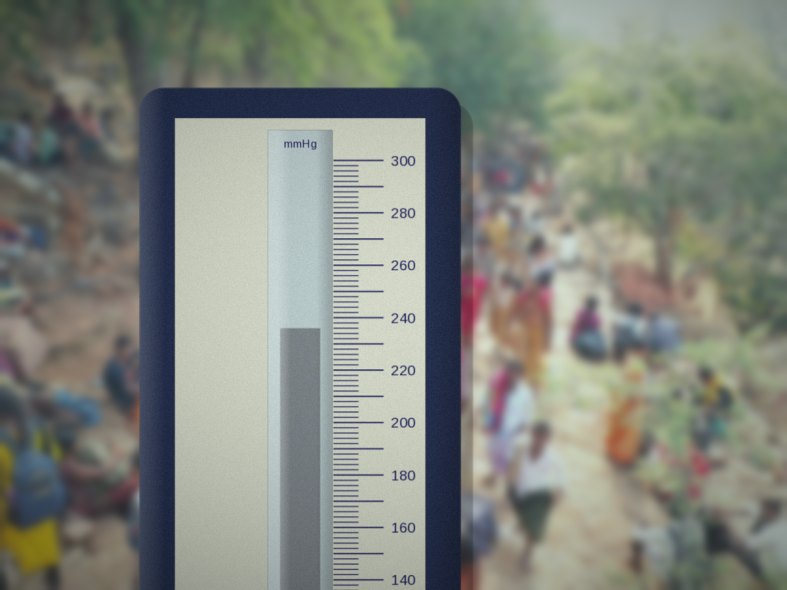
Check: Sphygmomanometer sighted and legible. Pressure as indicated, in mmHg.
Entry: 236 mmHg
